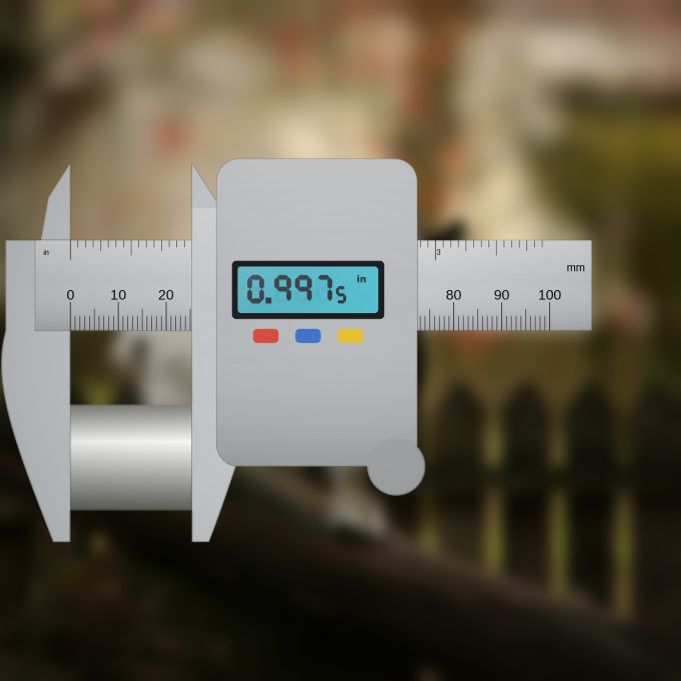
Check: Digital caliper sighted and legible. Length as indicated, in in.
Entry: 0.9975 in
